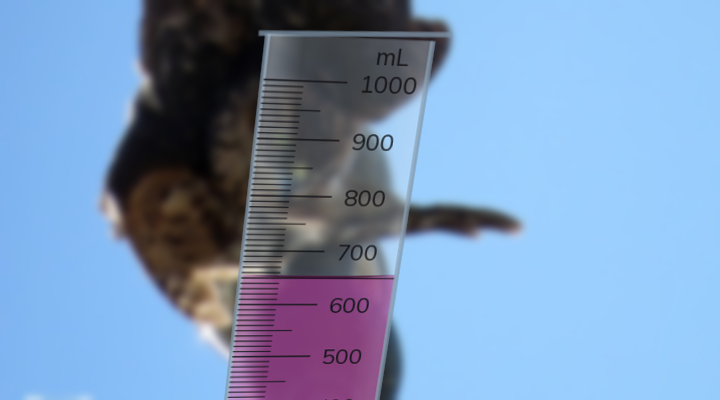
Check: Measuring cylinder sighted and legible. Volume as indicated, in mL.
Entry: 650 mL
